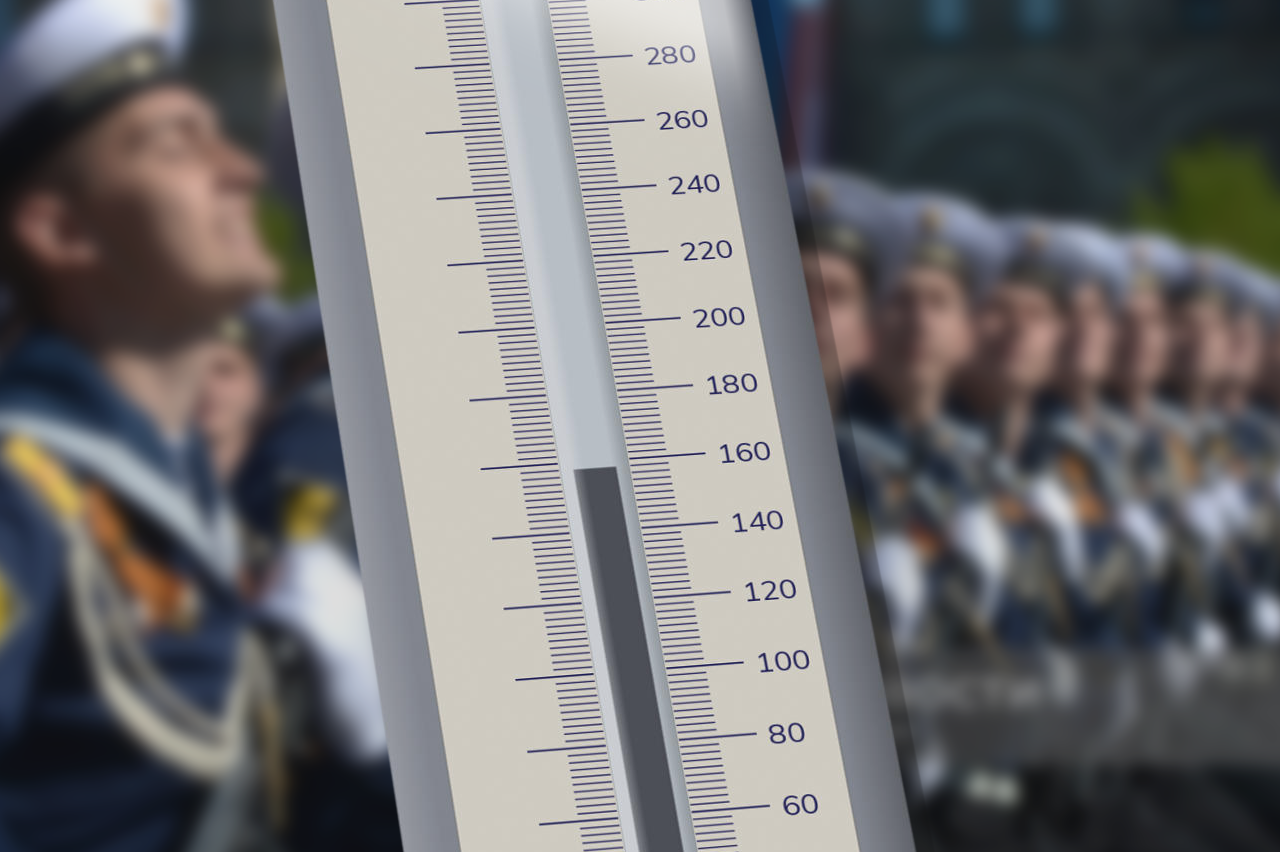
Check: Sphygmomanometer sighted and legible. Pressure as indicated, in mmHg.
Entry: 158 mmHg
